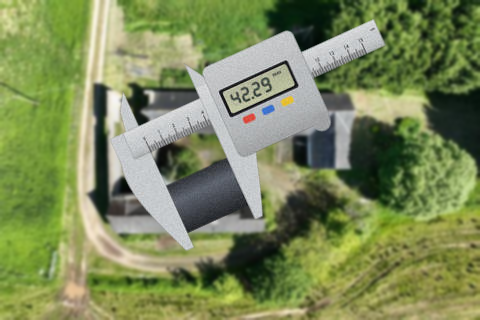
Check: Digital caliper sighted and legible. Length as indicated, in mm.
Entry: 42.29 mm
